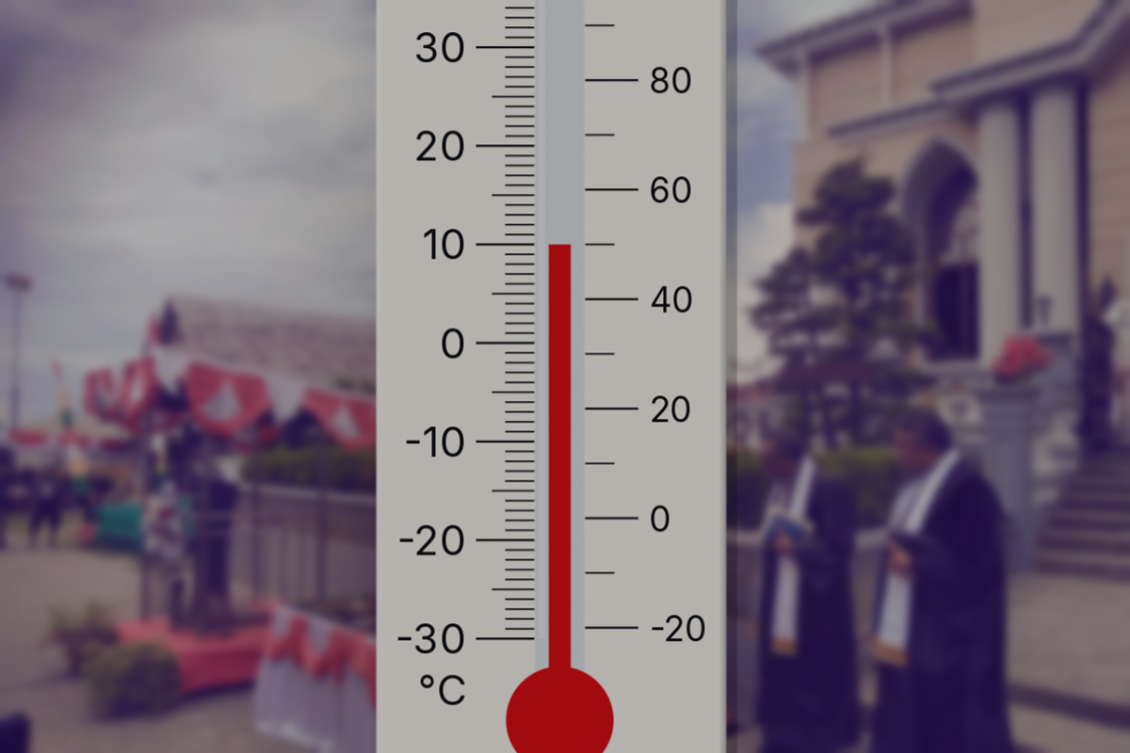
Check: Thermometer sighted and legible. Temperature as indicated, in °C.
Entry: 10 °C
